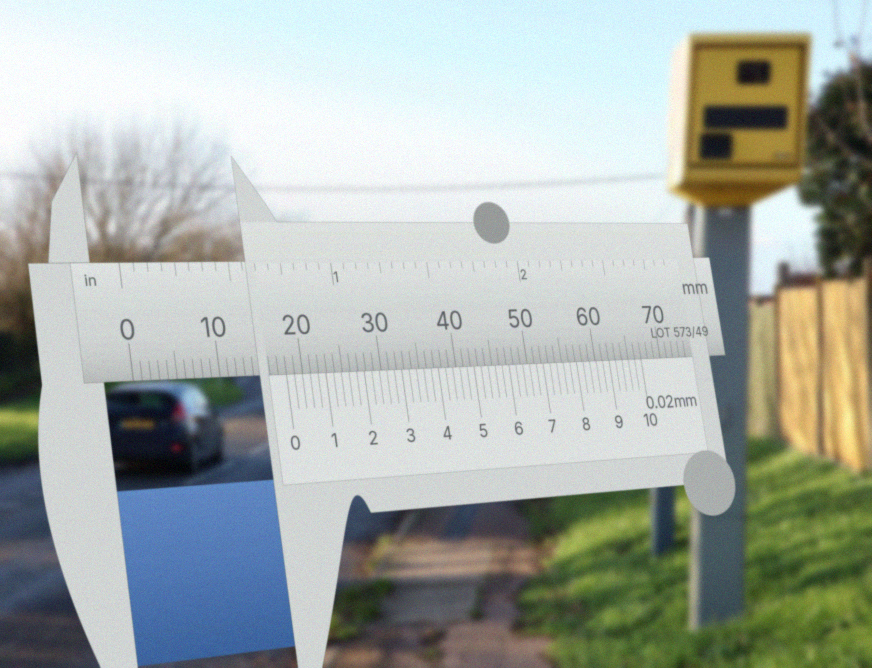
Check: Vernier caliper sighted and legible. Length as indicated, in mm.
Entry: 18.0 mm
